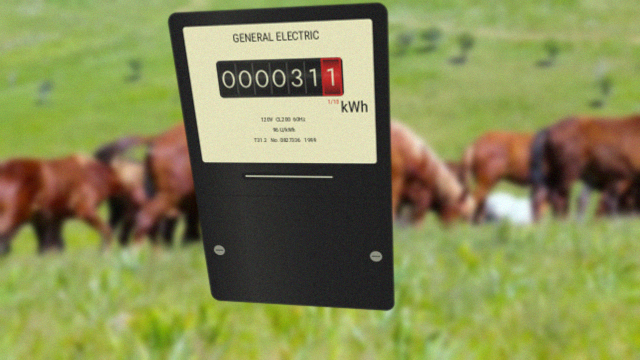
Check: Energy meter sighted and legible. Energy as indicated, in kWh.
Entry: 31.1 kWh
